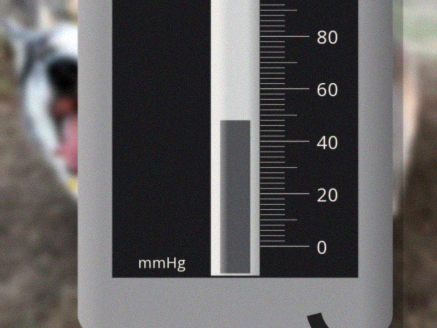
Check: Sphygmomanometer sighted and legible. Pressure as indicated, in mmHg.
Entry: 48 mmHg
